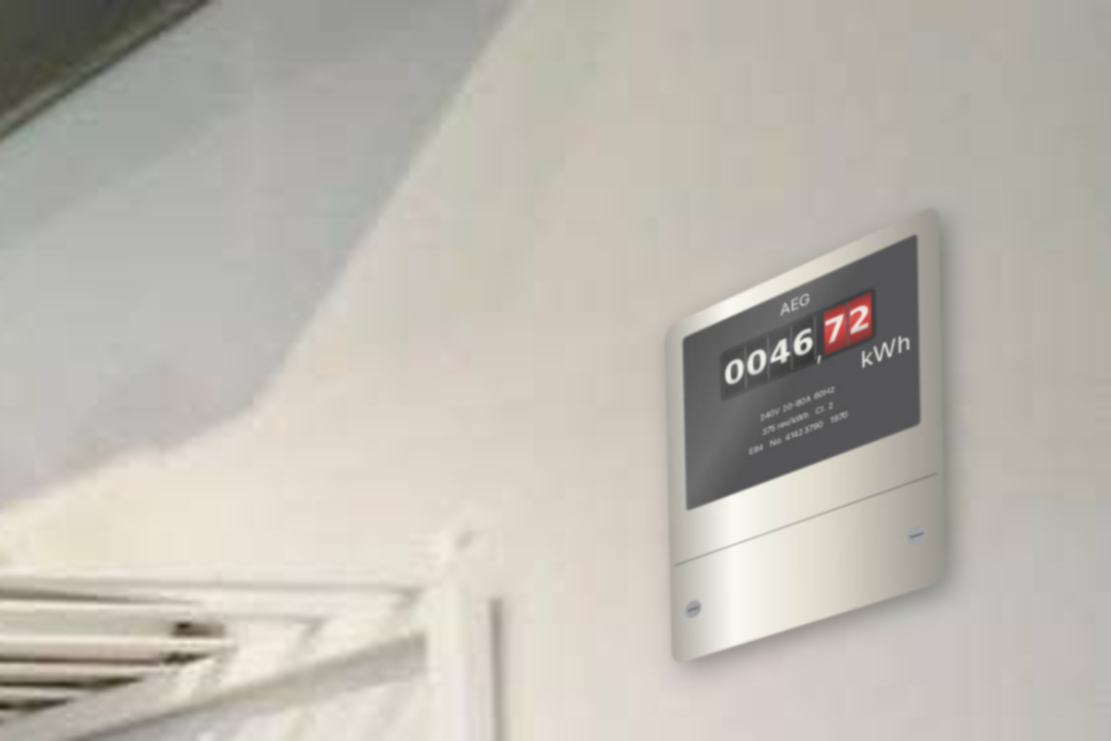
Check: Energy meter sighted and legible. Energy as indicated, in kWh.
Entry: 46.72 kWh
